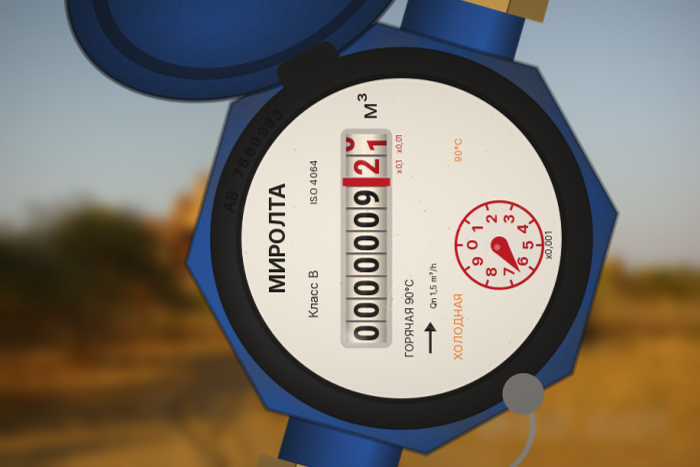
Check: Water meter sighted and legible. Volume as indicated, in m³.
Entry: 9.206 m³
